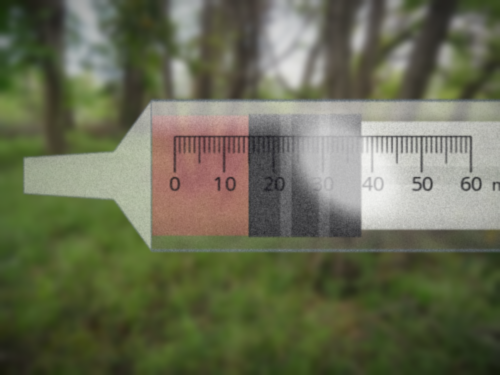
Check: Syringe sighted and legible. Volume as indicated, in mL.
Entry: 15 mL
